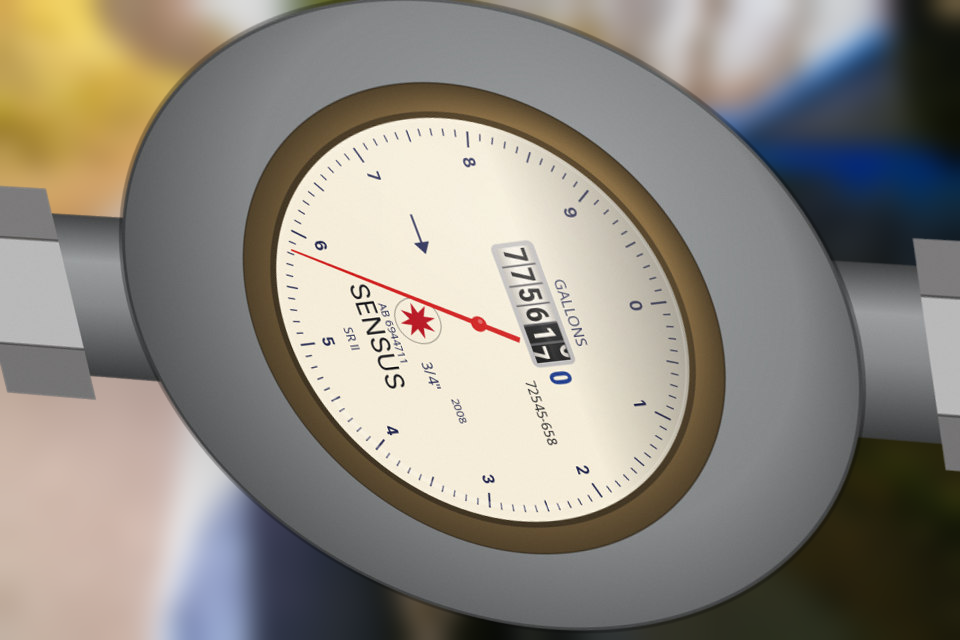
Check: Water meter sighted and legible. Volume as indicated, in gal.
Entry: 7756165.8 gal
